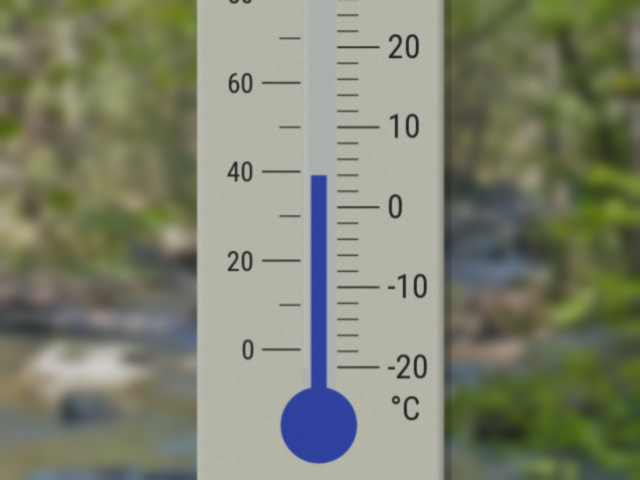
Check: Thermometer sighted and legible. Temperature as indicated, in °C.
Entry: 4 °C
